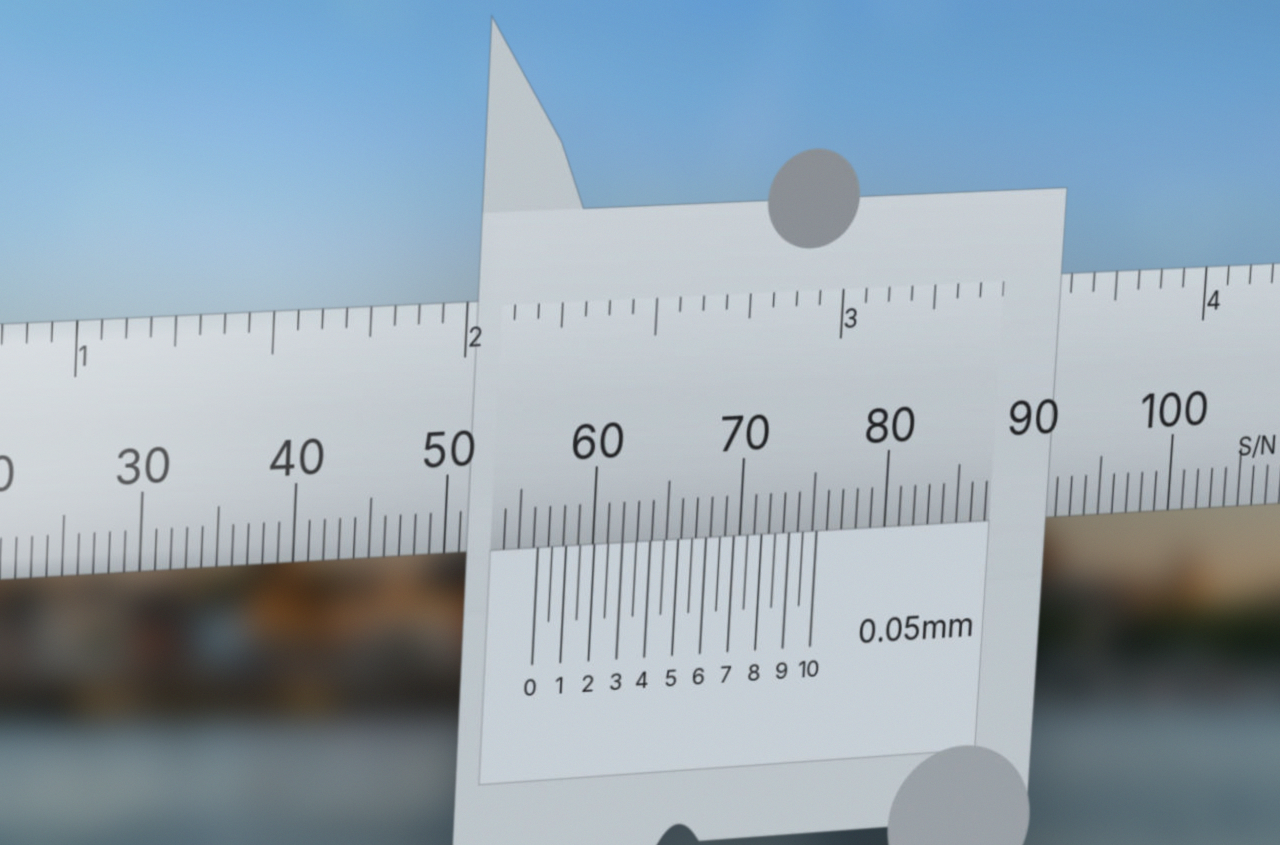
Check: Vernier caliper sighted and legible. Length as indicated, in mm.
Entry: 56.3 mm
